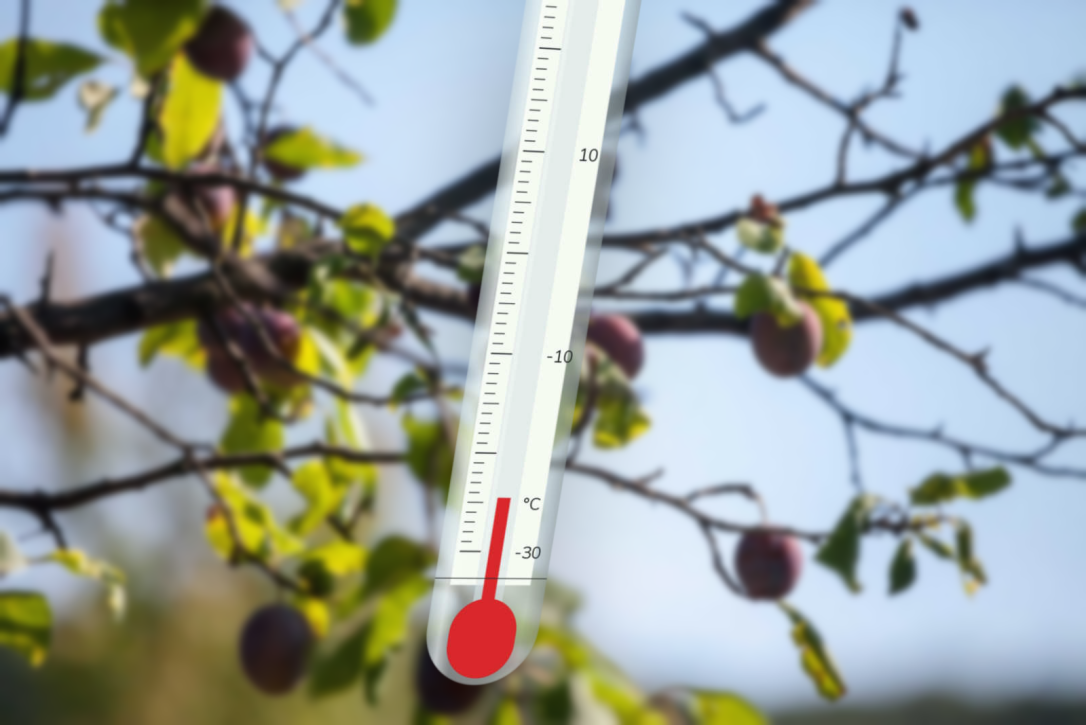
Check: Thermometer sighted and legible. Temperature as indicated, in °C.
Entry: -24.5 °C
